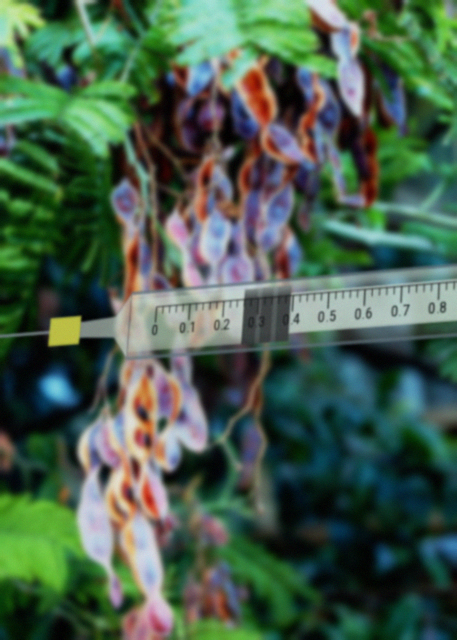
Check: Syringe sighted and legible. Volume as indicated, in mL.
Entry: 0.26 mL
